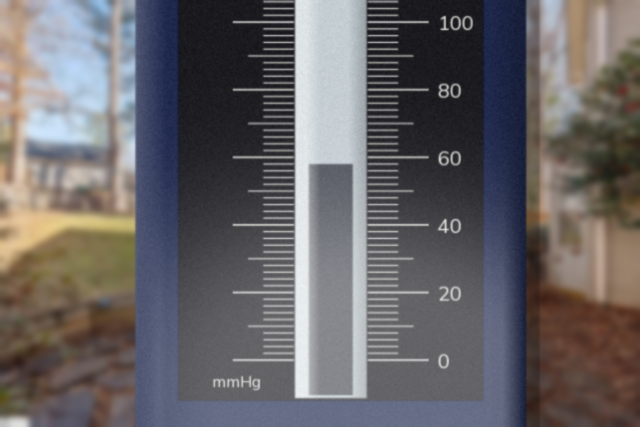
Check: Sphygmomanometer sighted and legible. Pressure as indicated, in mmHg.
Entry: 58 mmHg
